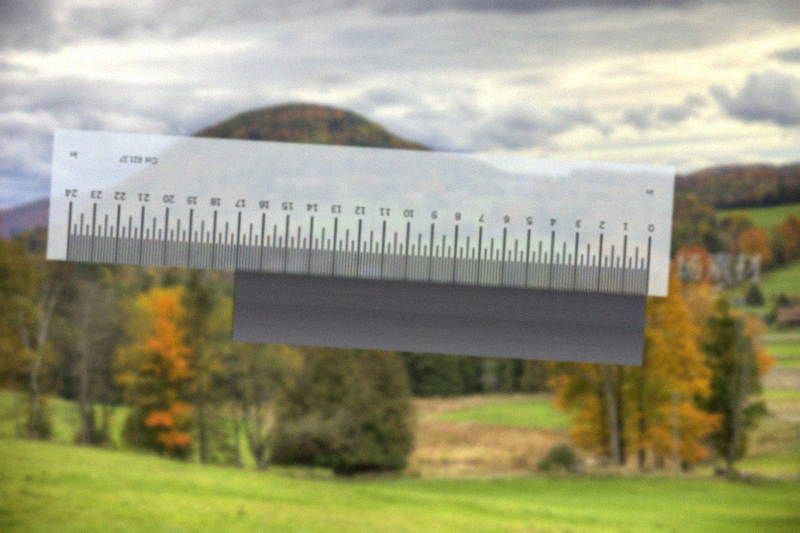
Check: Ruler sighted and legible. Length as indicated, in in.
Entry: 17 in
